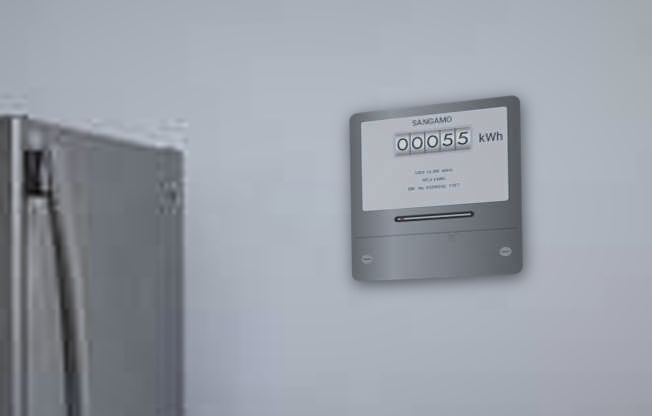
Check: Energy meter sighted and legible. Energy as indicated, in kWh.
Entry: 55 kWh
